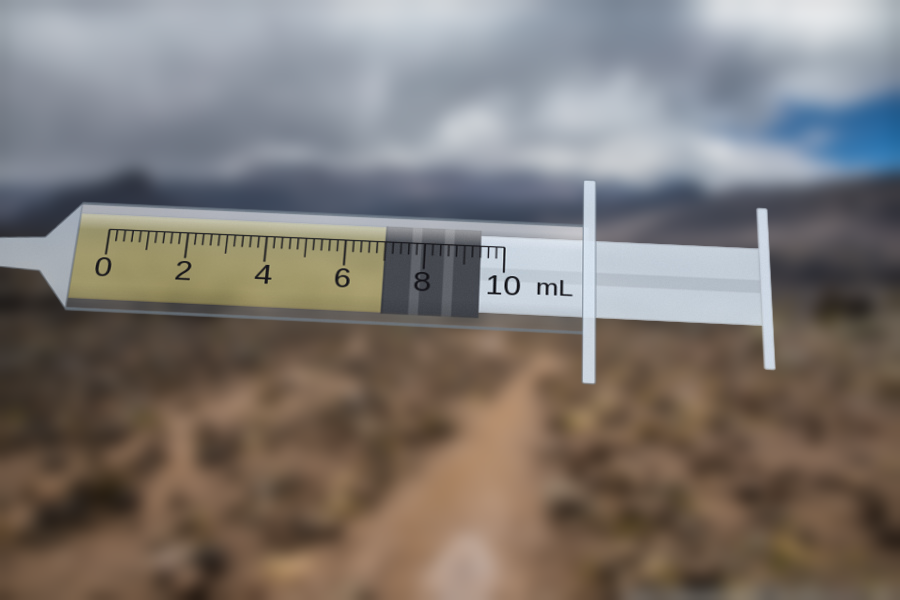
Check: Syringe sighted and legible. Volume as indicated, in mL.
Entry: 7 mL
